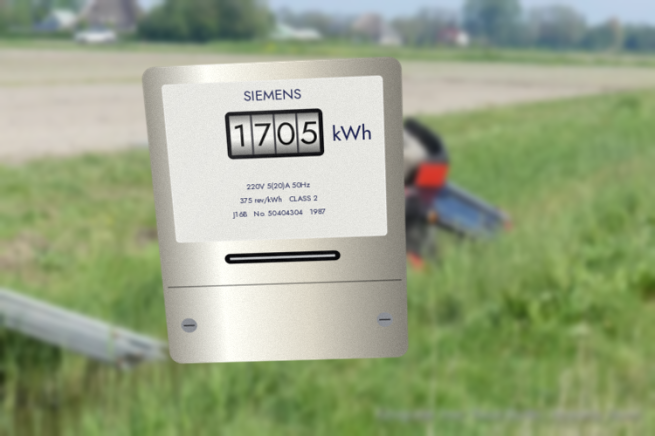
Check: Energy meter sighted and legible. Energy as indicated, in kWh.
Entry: 1705 kWh
